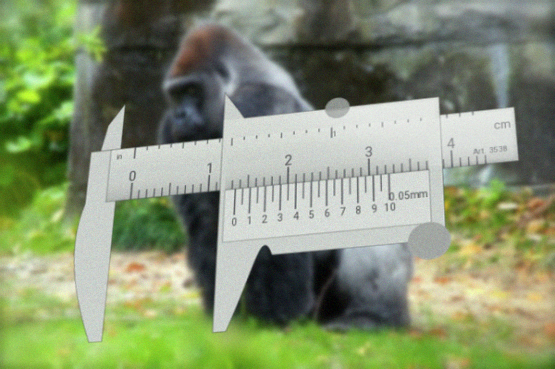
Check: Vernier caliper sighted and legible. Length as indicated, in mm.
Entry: 13.4 mm
